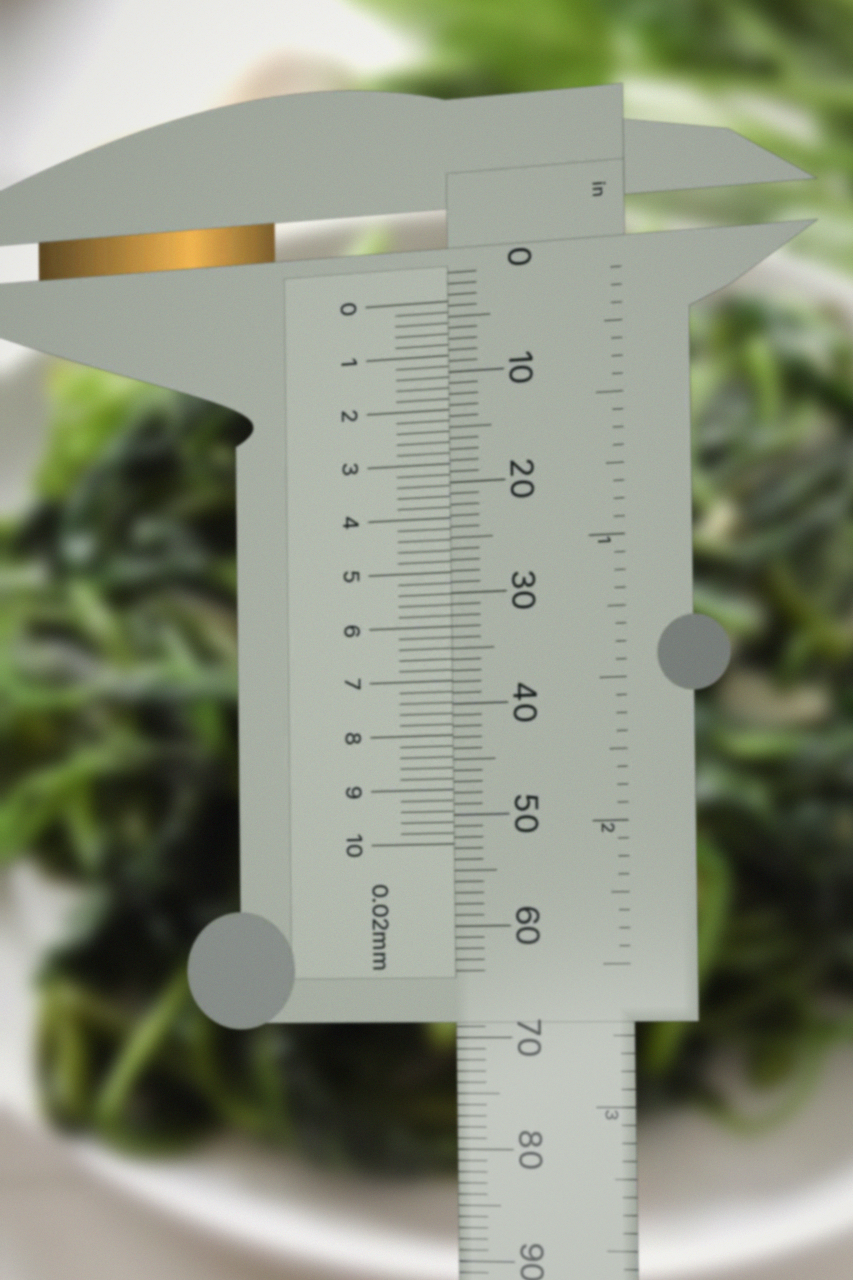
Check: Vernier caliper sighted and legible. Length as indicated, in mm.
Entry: 3.6 mm
